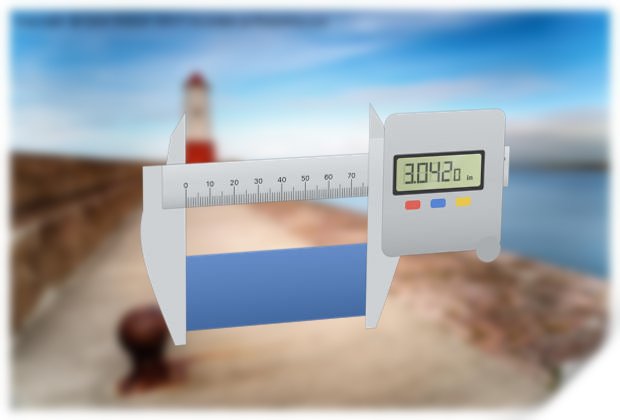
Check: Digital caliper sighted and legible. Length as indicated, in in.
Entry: 3.0420 in
